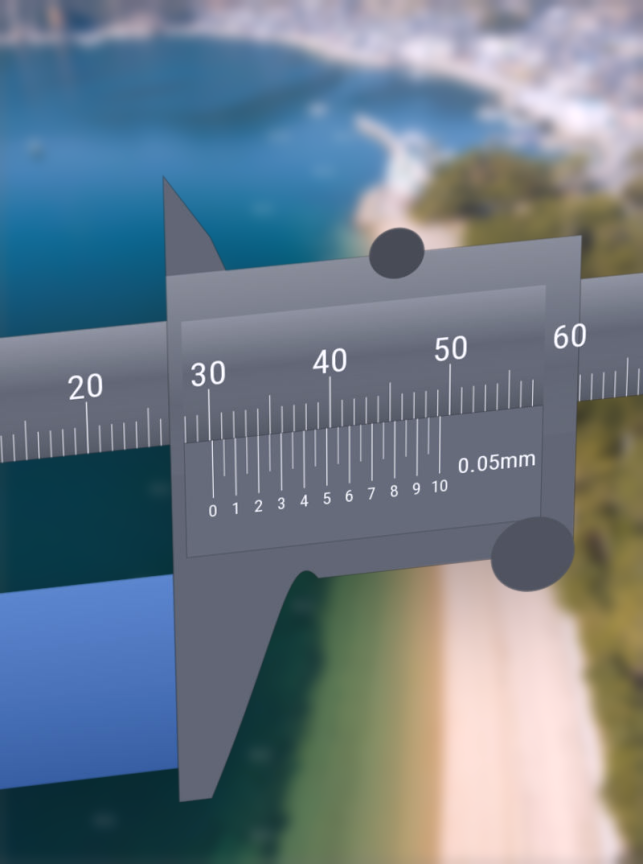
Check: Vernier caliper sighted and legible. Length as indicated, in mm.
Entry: 30.2 mm
